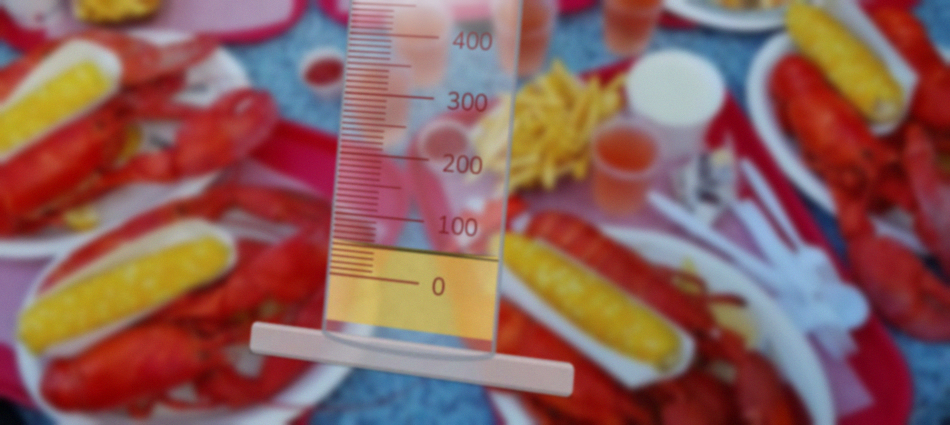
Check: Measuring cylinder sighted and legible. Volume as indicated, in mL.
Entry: 50 mL
